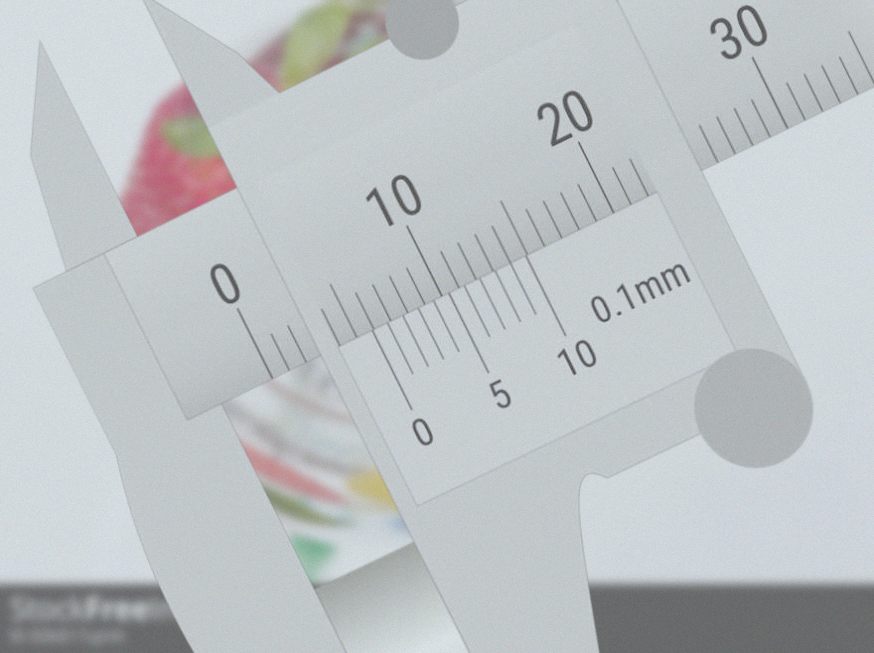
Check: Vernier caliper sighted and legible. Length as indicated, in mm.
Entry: 5.9 mm
